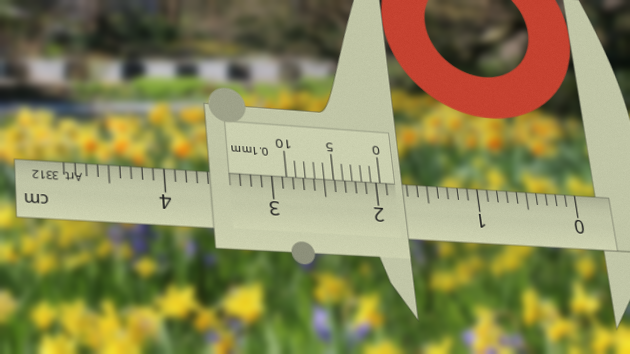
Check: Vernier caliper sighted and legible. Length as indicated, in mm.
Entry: 19.6 mm
